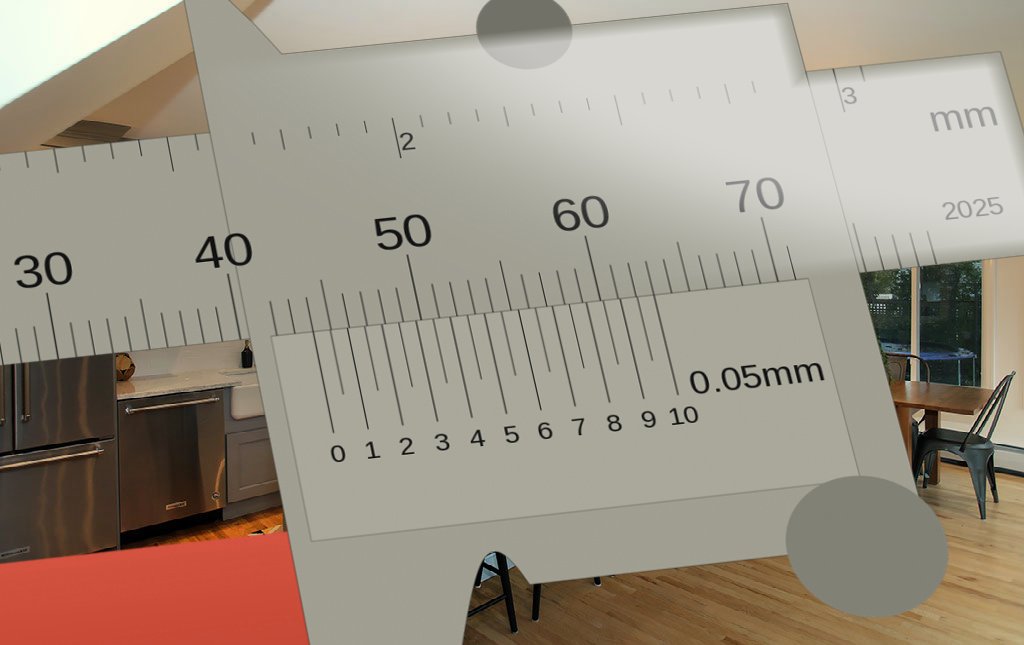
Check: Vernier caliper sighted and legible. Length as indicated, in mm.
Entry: 44.0 mm
